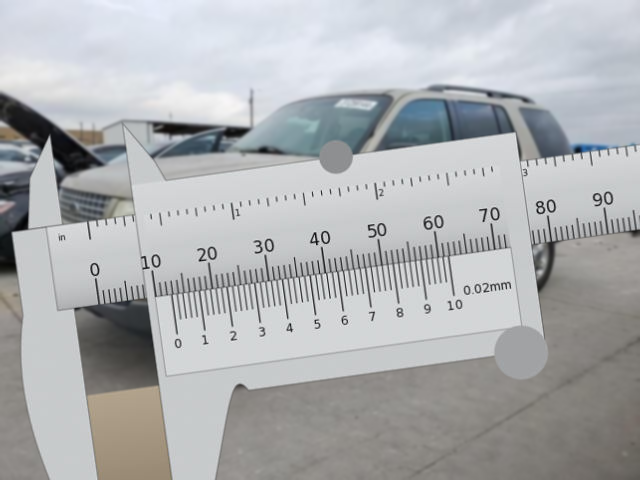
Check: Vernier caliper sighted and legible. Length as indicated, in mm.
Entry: 12.8 mm
